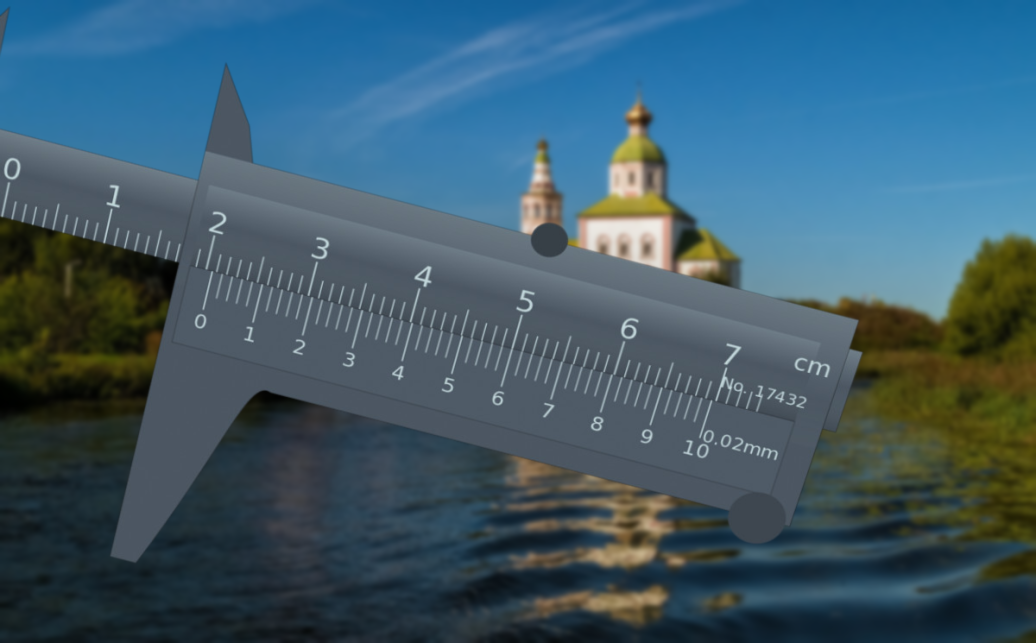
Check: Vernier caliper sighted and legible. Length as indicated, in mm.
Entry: 20.6 mm
